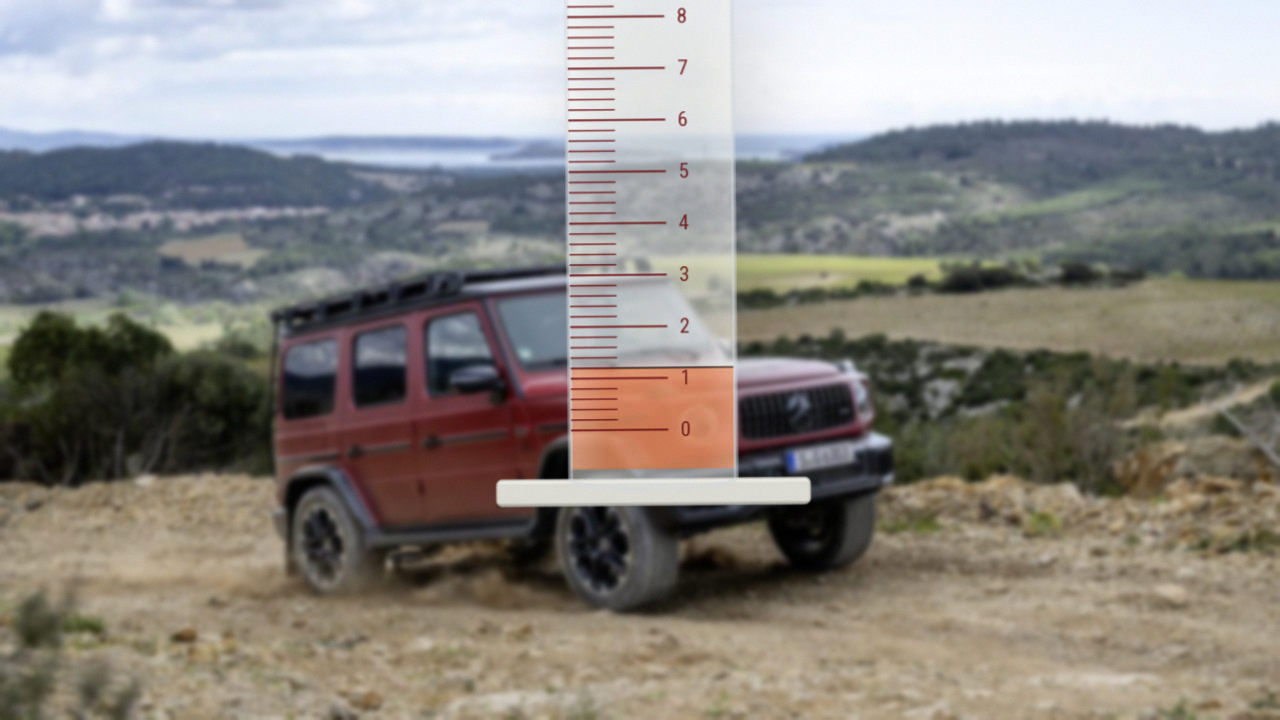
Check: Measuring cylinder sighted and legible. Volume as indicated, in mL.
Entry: 1.2 mL
